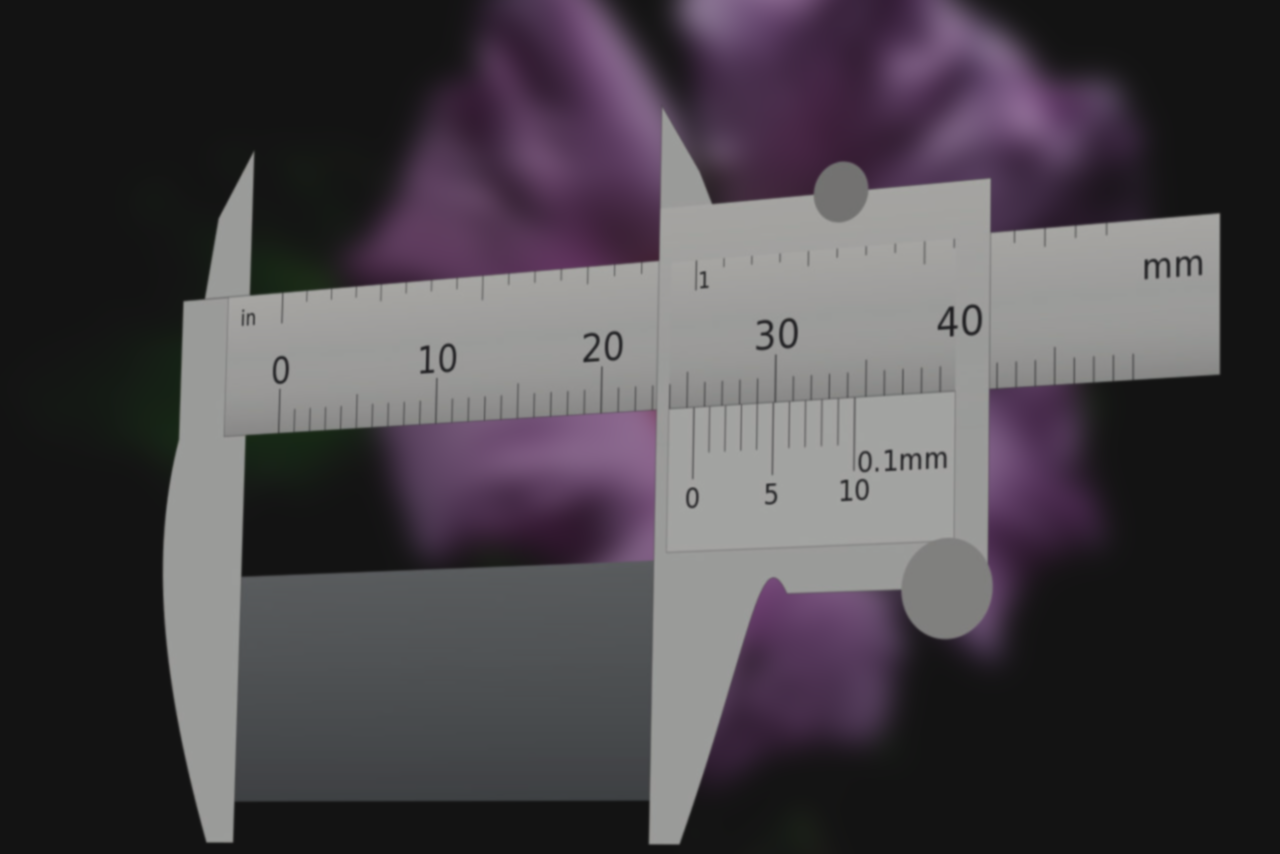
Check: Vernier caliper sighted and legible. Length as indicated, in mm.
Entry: 25.4 mm
